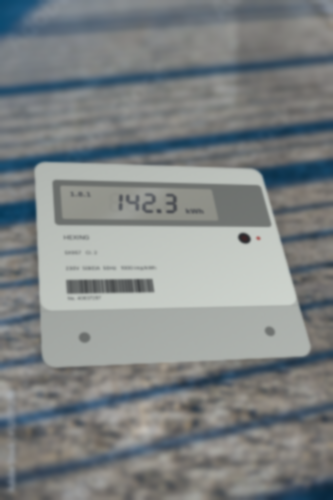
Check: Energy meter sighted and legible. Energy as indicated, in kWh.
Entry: 142.3 kWh
